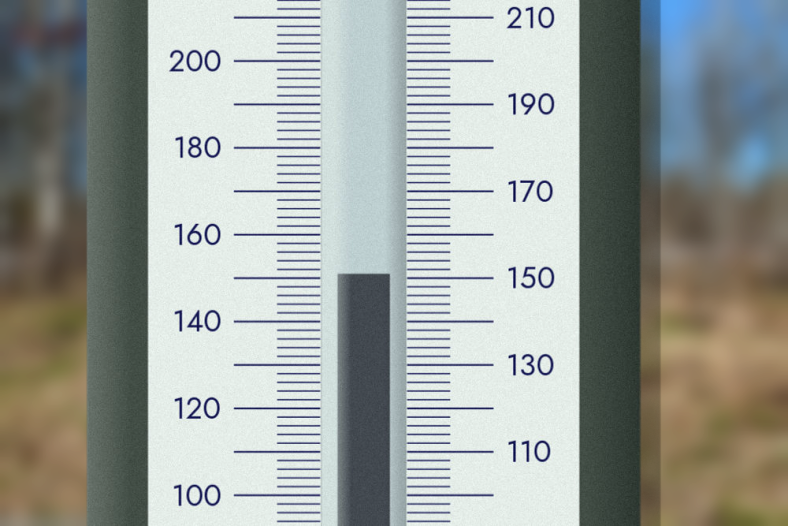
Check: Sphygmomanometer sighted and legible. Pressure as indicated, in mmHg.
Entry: 151 mmHg
